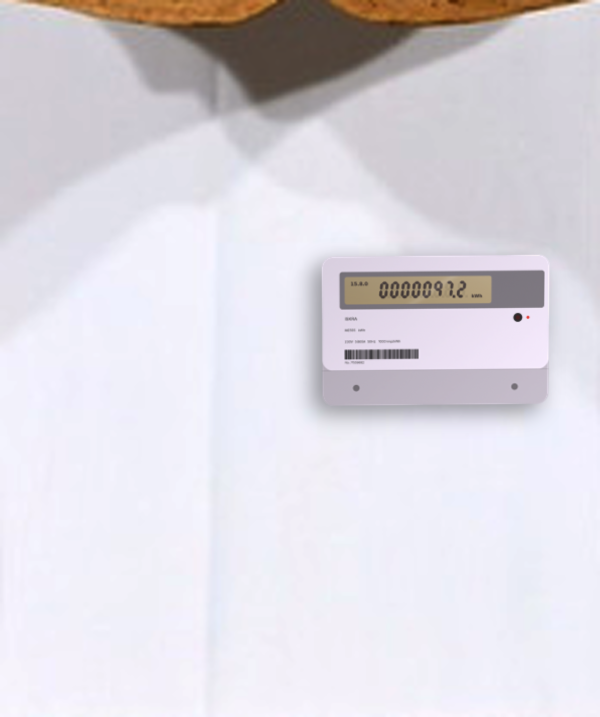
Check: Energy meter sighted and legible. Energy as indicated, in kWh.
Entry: 97.2 kWh
